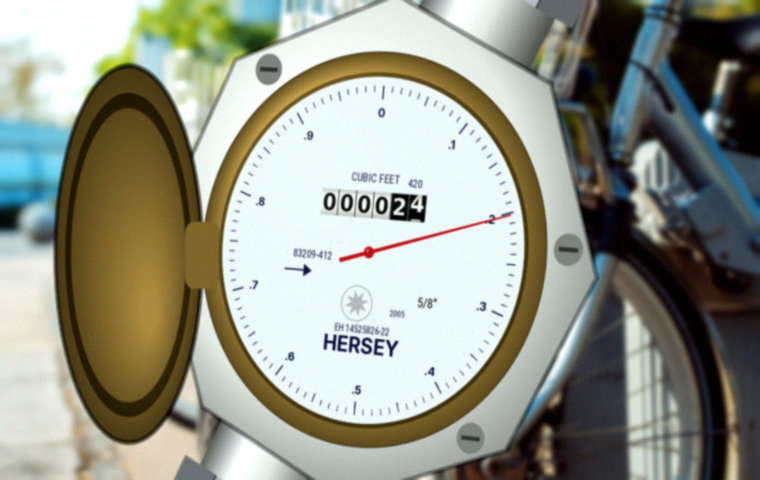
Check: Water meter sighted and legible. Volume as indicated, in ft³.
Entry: 24.20 ft³
